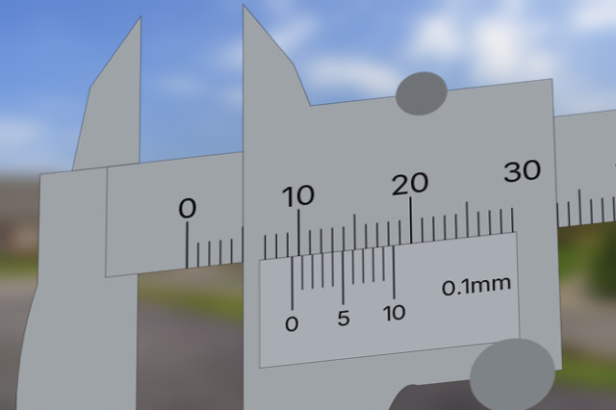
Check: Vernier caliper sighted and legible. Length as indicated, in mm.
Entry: 9.4 mm
